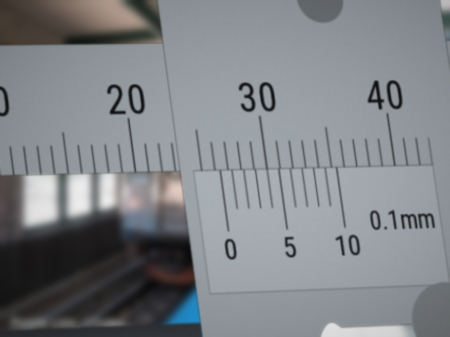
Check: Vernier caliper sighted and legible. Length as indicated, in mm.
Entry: 26.4 mm
